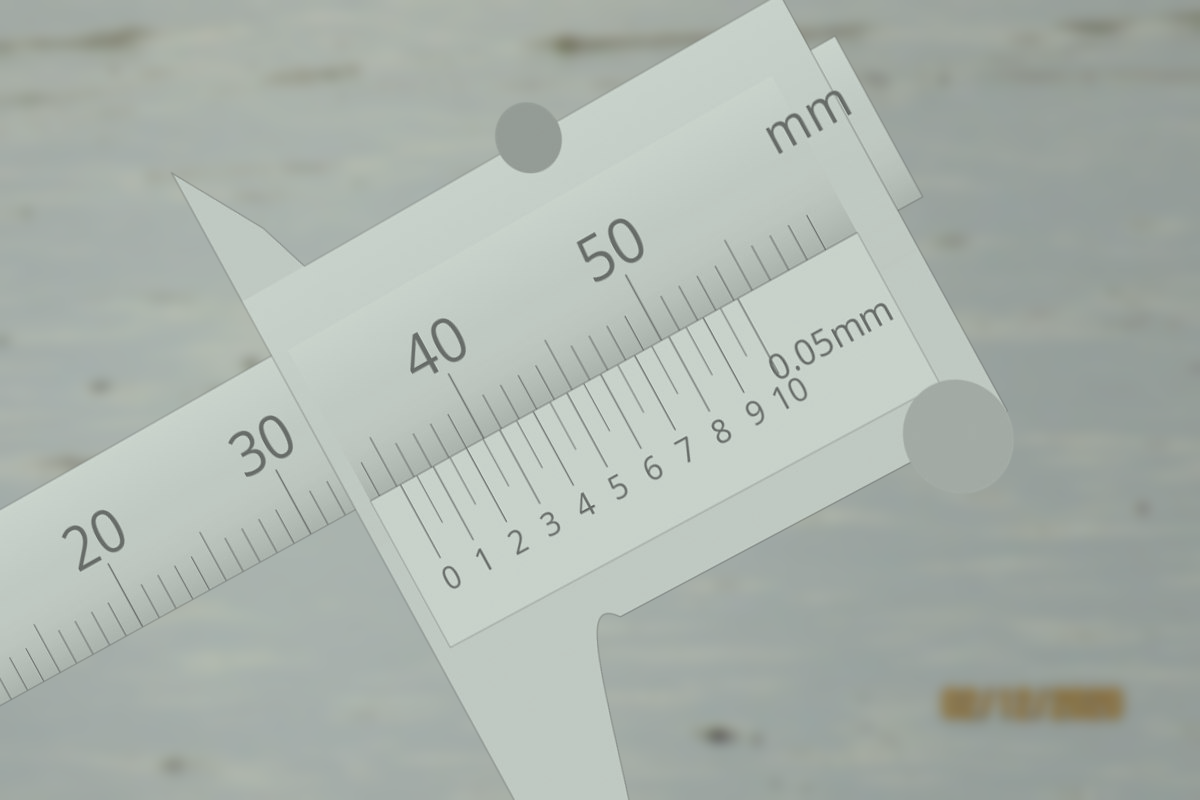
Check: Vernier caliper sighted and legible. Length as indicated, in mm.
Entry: 35.2 mm
